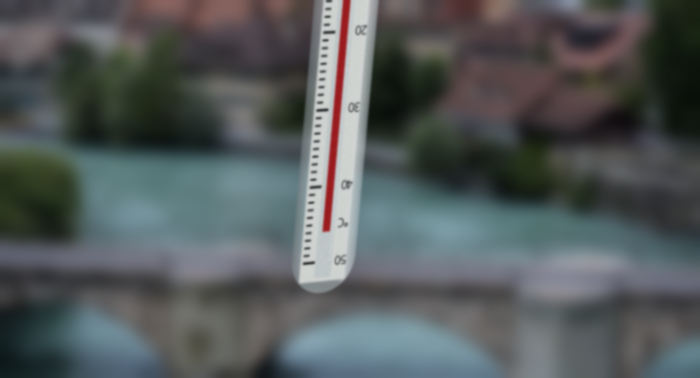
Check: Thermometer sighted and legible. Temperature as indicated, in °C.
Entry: 46 °C
